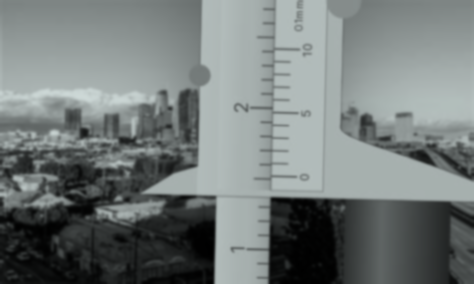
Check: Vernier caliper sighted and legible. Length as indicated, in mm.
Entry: 15.2 mm
